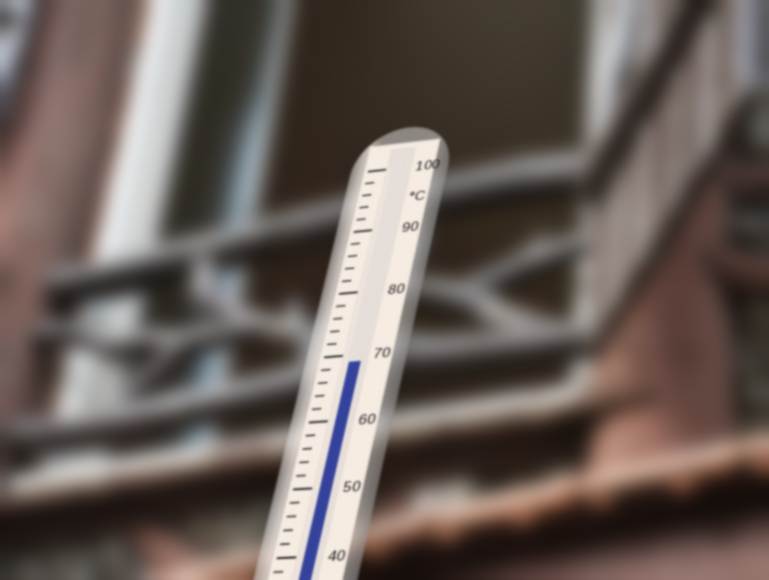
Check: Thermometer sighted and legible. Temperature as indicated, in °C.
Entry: 69 °C
